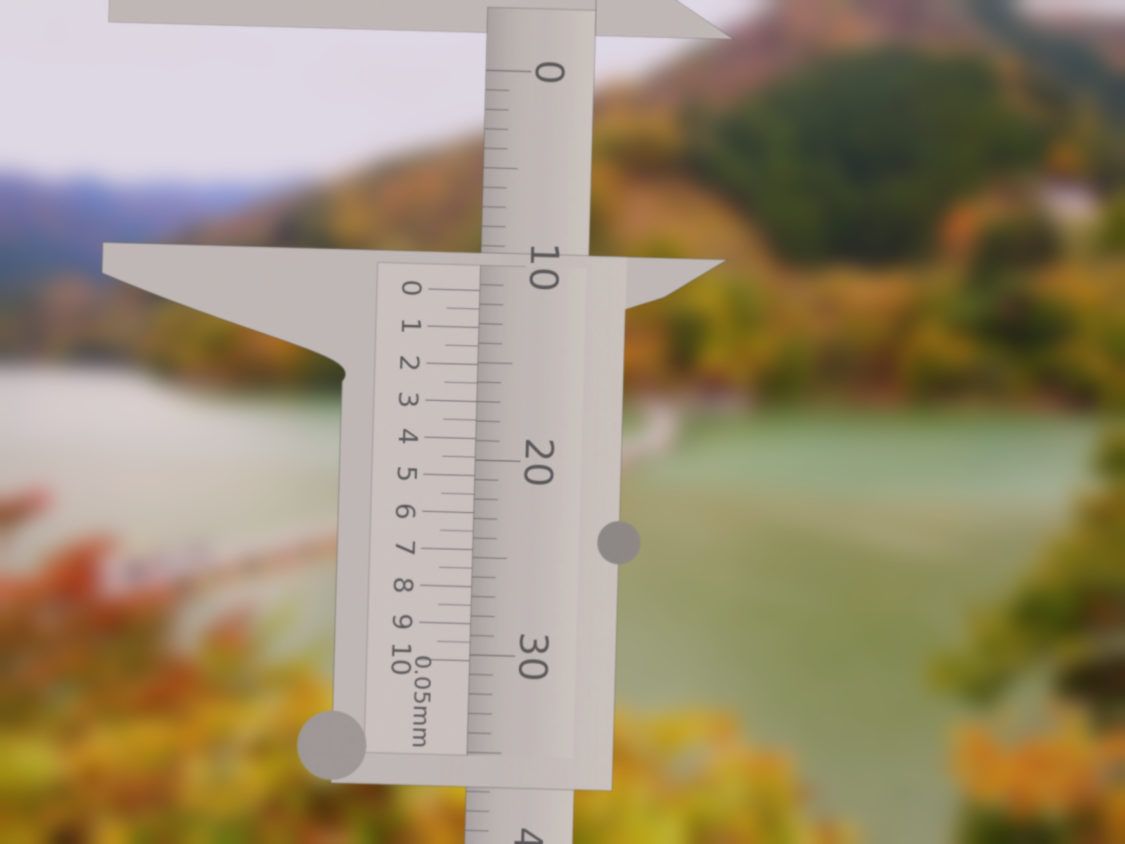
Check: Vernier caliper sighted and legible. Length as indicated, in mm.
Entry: 11.3 mm
